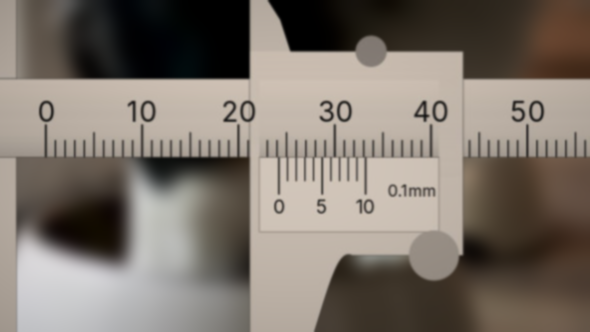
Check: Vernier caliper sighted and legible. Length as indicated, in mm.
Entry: 24.2 mm
